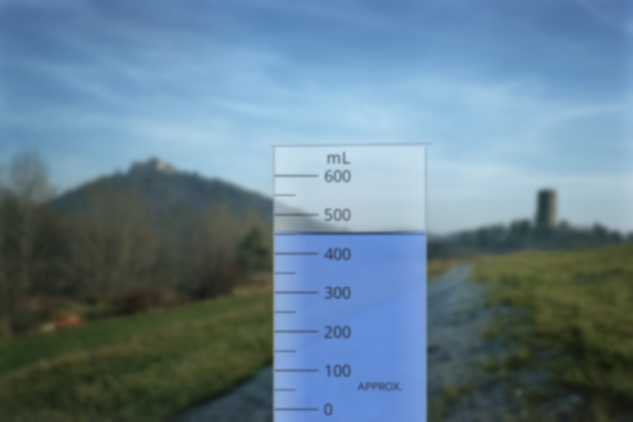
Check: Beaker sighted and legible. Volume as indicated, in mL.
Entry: 450 mL
